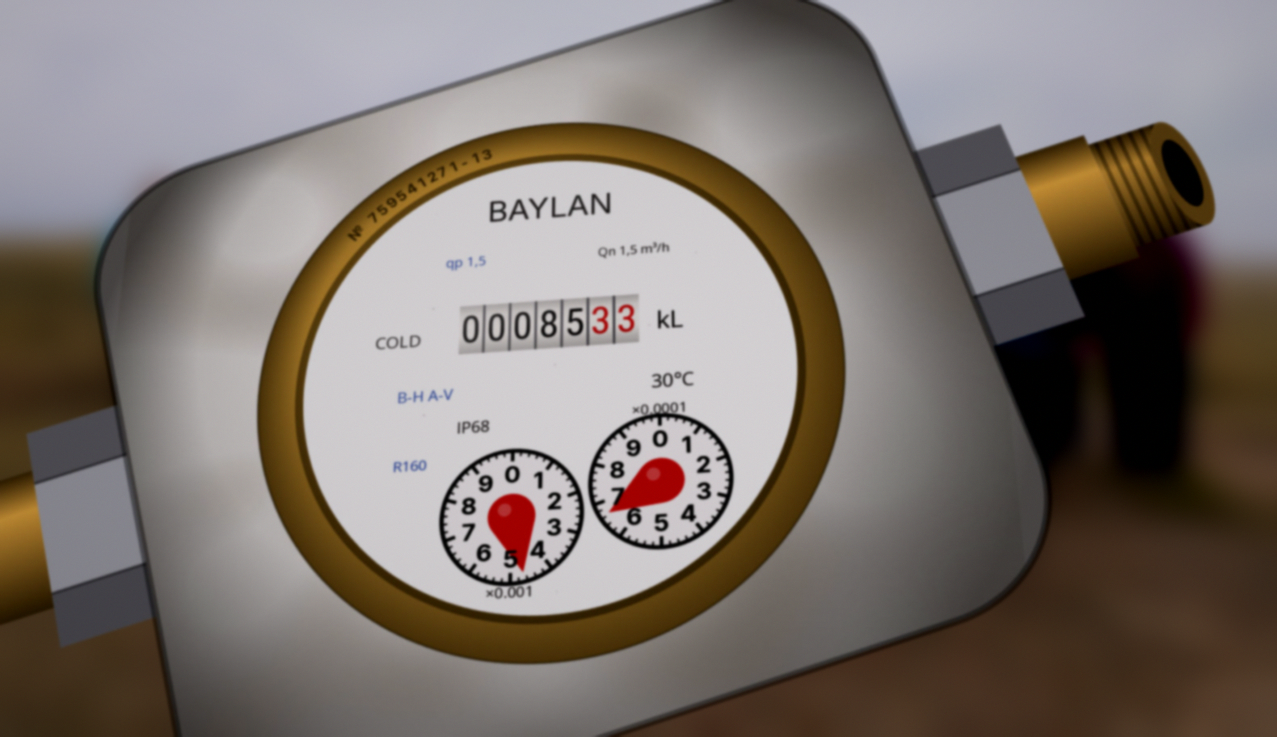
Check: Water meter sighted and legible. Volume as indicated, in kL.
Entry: 85.3346 kL
